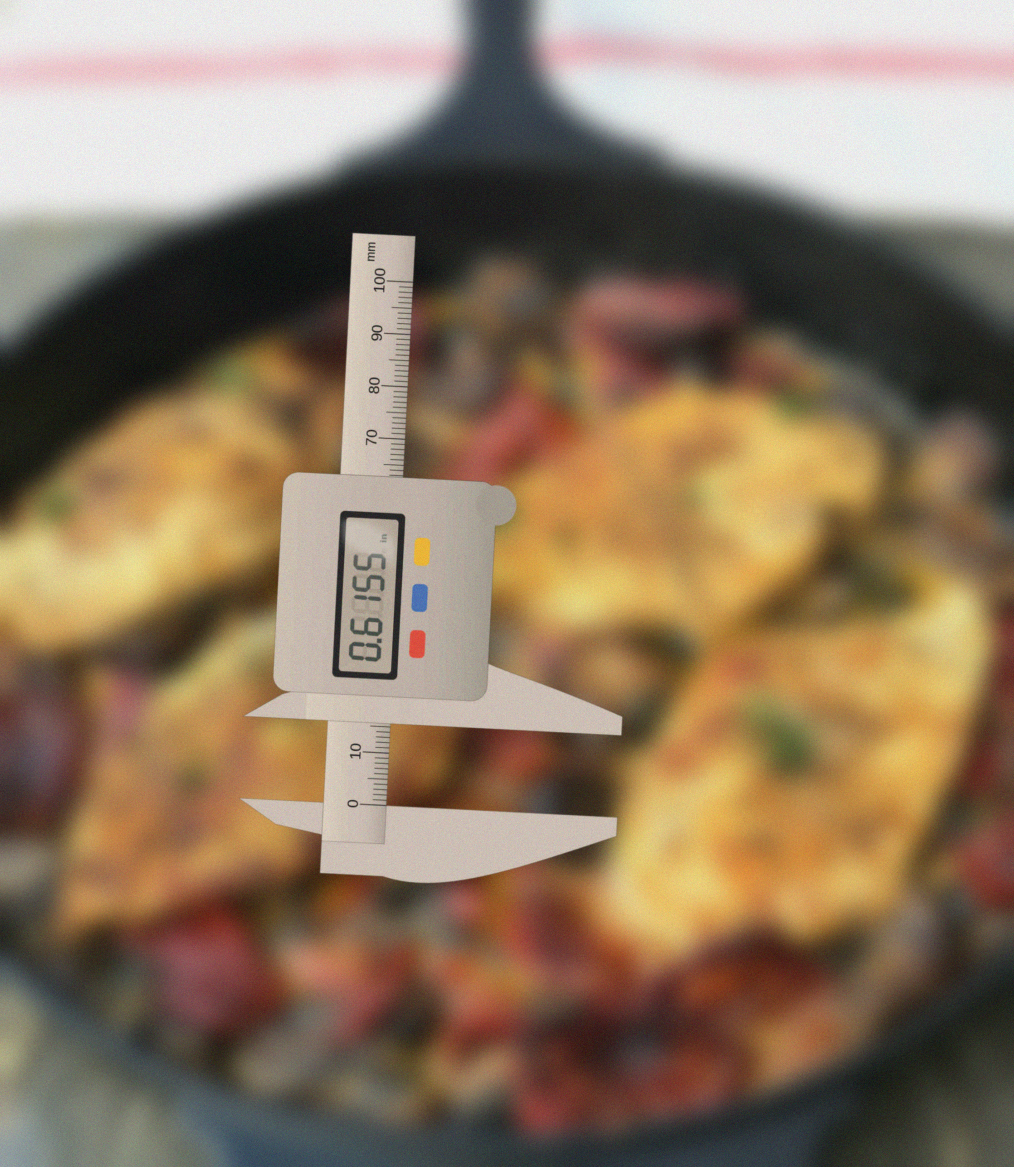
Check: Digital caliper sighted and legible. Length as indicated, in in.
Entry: 0.6155 in
